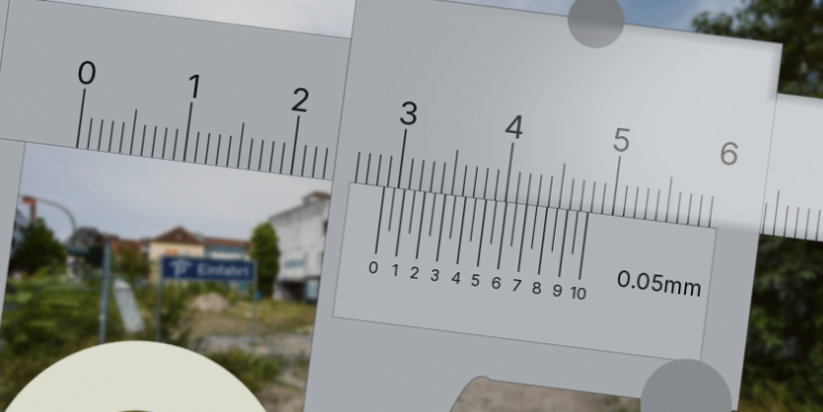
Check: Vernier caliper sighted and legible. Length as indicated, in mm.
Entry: 28.7 mm
